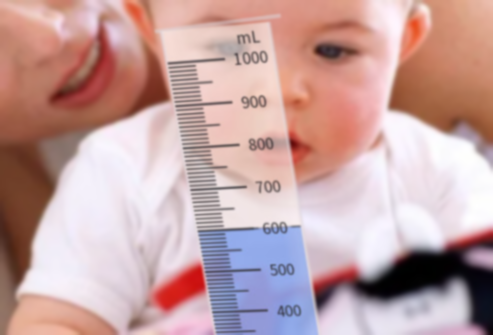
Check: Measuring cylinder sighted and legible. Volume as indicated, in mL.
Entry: 600 mL
